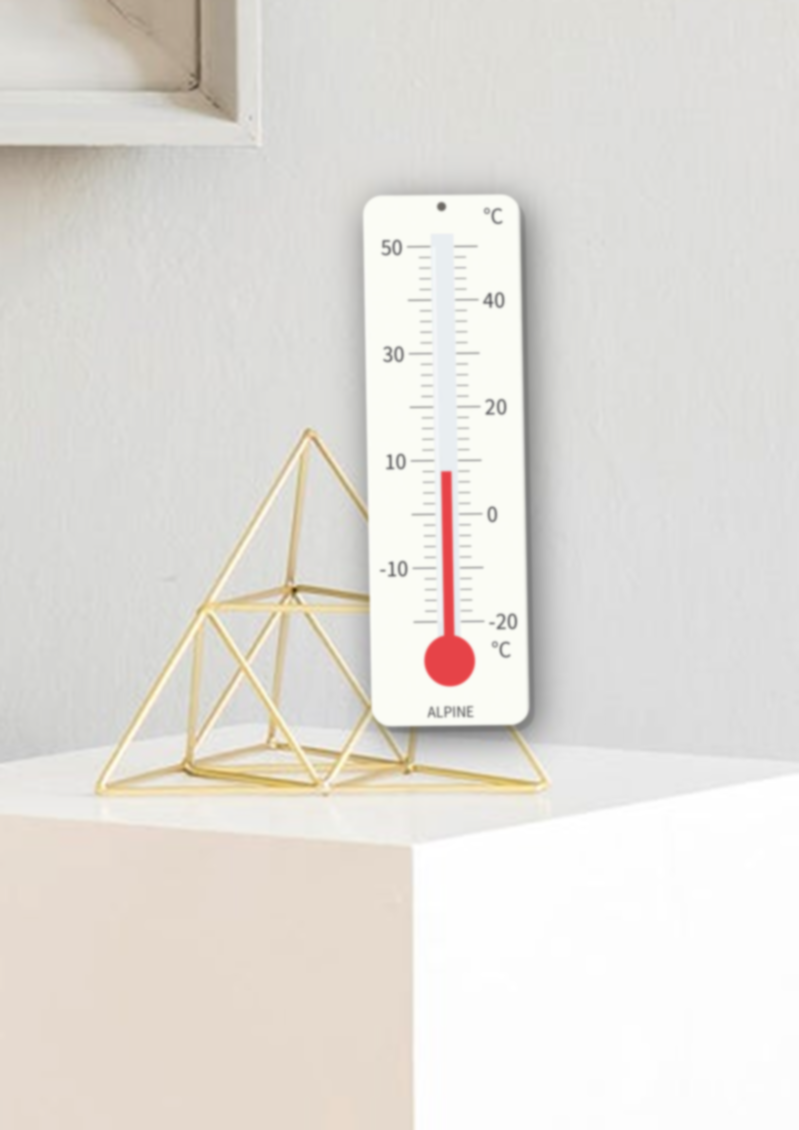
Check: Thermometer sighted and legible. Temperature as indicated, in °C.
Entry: 8 °C
